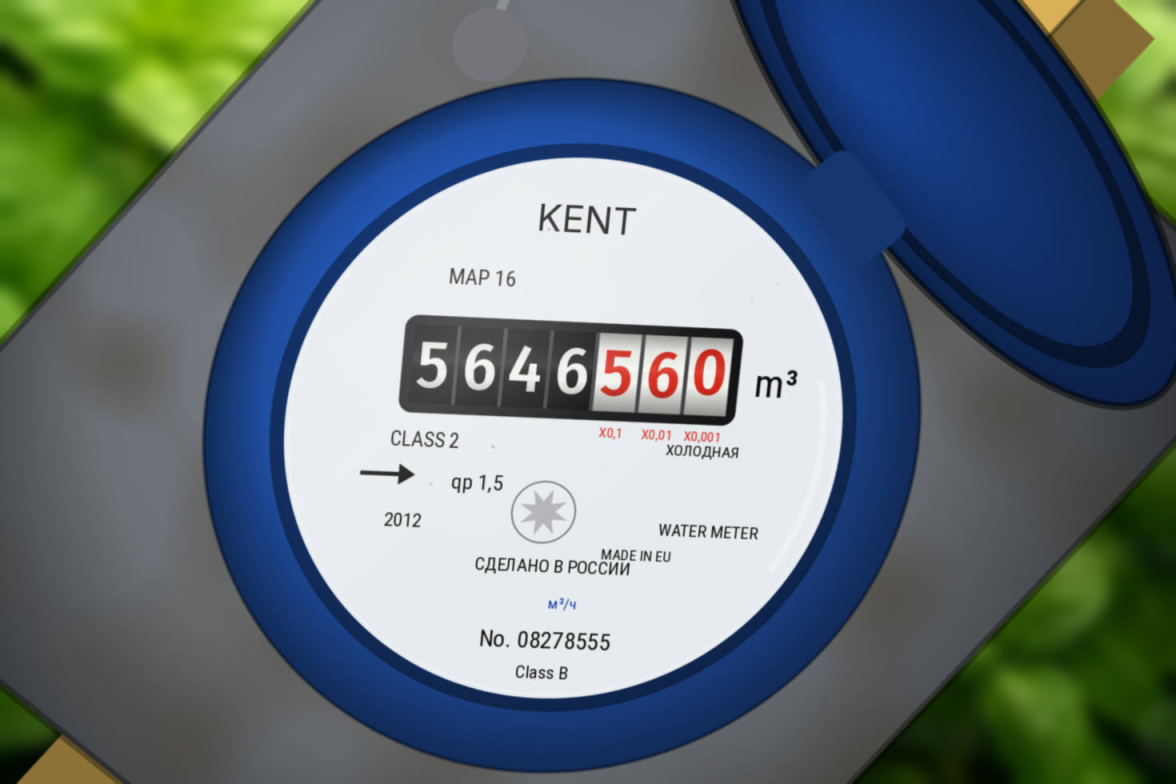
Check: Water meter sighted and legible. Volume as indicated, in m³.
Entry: 5646.560 m³
